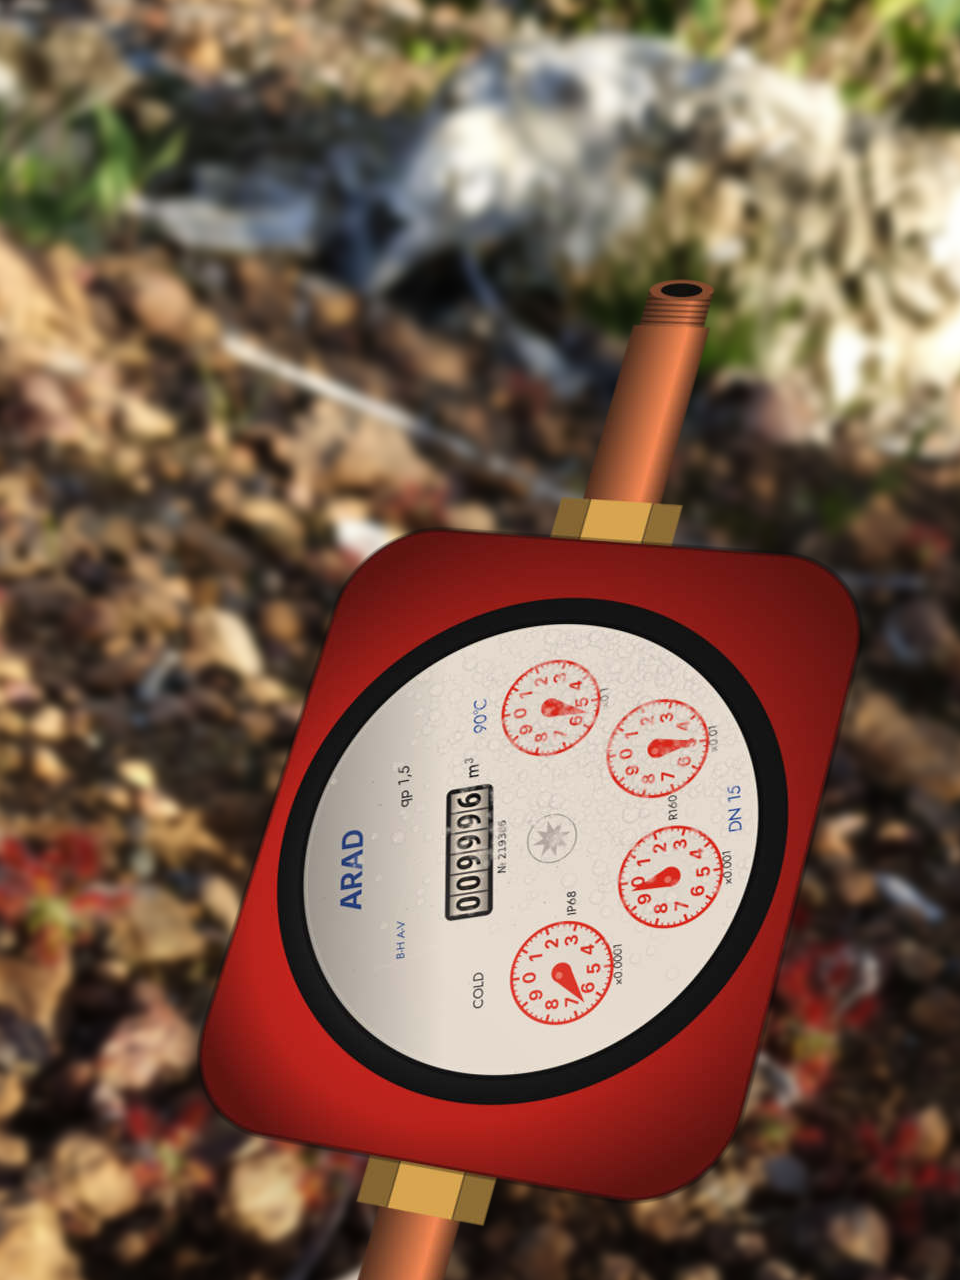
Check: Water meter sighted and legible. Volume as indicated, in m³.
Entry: 9996.5496 m³
